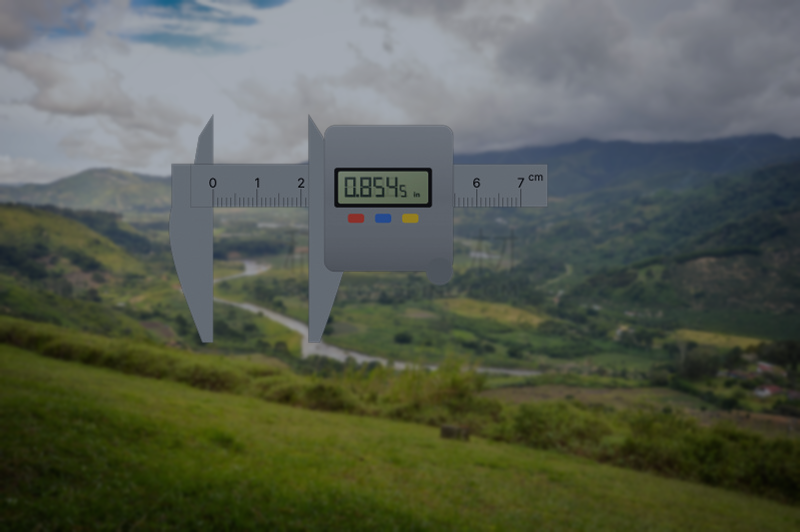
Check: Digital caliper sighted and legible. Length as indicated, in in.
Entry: 0.8545 in
